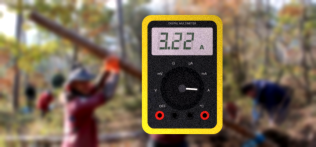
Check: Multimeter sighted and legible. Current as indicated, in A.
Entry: 3.22 A
